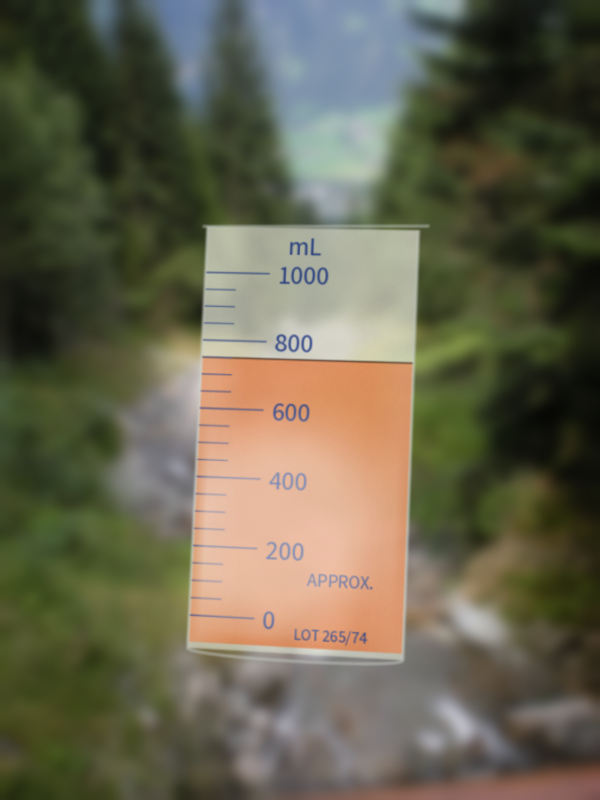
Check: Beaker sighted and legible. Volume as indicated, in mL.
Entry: 750 mL
